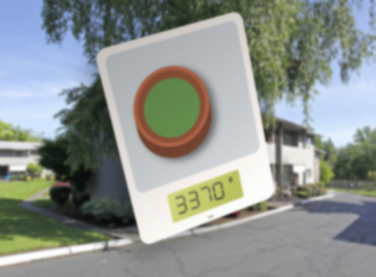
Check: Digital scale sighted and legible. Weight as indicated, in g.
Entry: 3370 g
